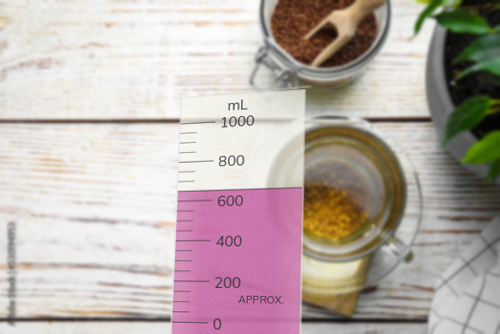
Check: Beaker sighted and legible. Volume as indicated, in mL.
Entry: 650 mL
